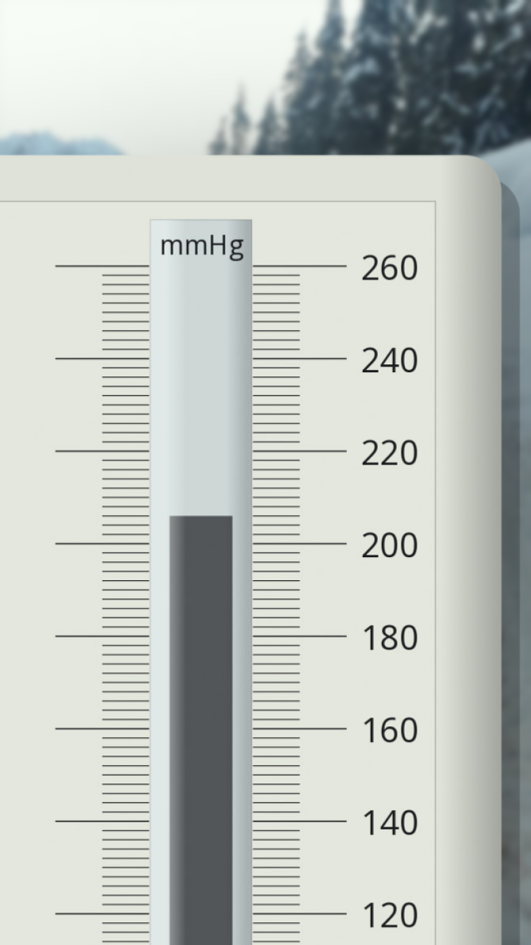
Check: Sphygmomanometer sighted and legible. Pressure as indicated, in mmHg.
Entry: 206 mmHg
